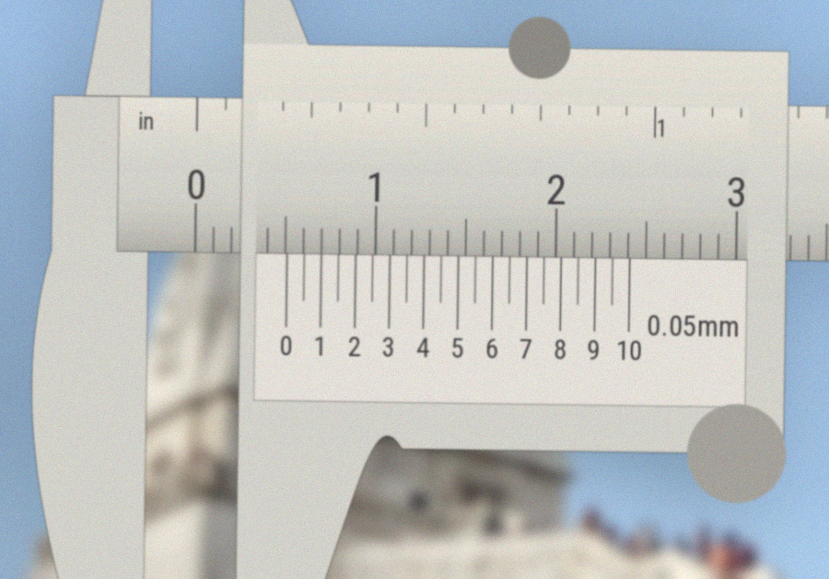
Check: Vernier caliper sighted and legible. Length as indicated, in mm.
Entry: 5.1 mm
